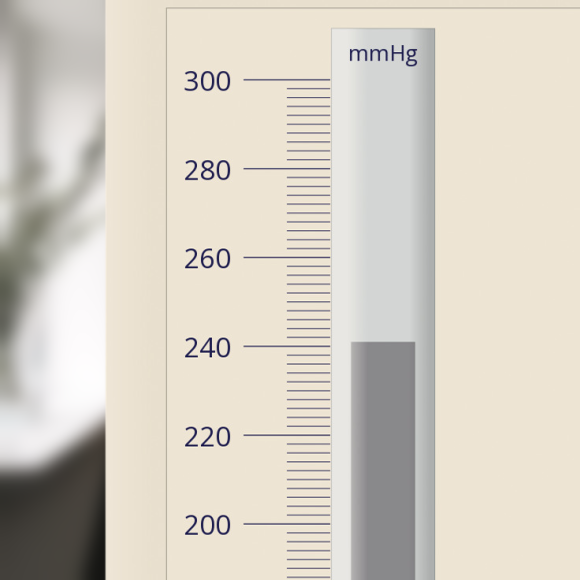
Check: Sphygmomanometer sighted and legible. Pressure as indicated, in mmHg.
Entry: 241 mmHg
